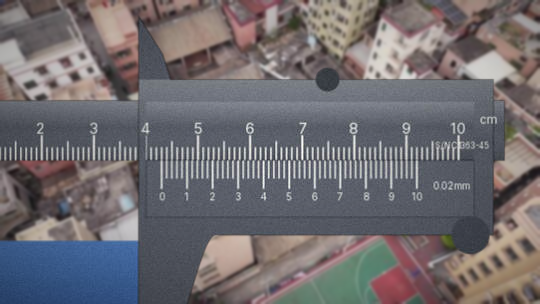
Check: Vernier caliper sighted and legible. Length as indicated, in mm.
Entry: 43.0 mm
